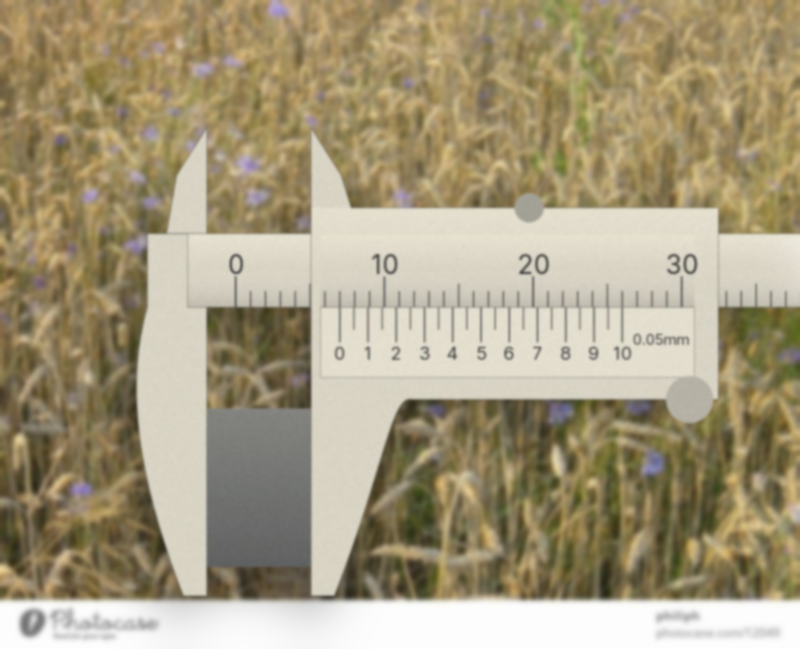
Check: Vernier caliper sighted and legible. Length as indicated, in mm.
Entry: 7.0 mm
